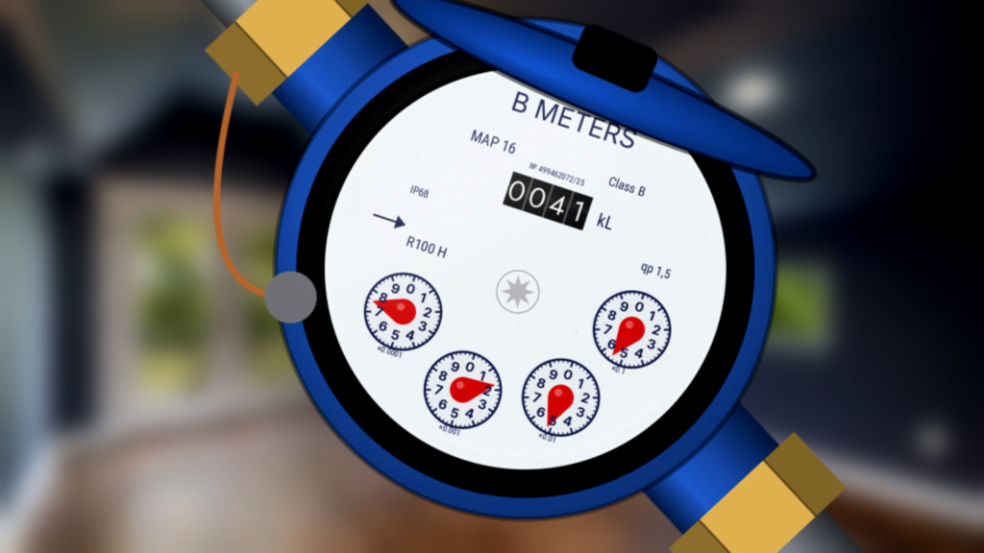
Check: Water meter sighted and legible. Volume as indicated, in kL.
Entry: 41.5517 kL
